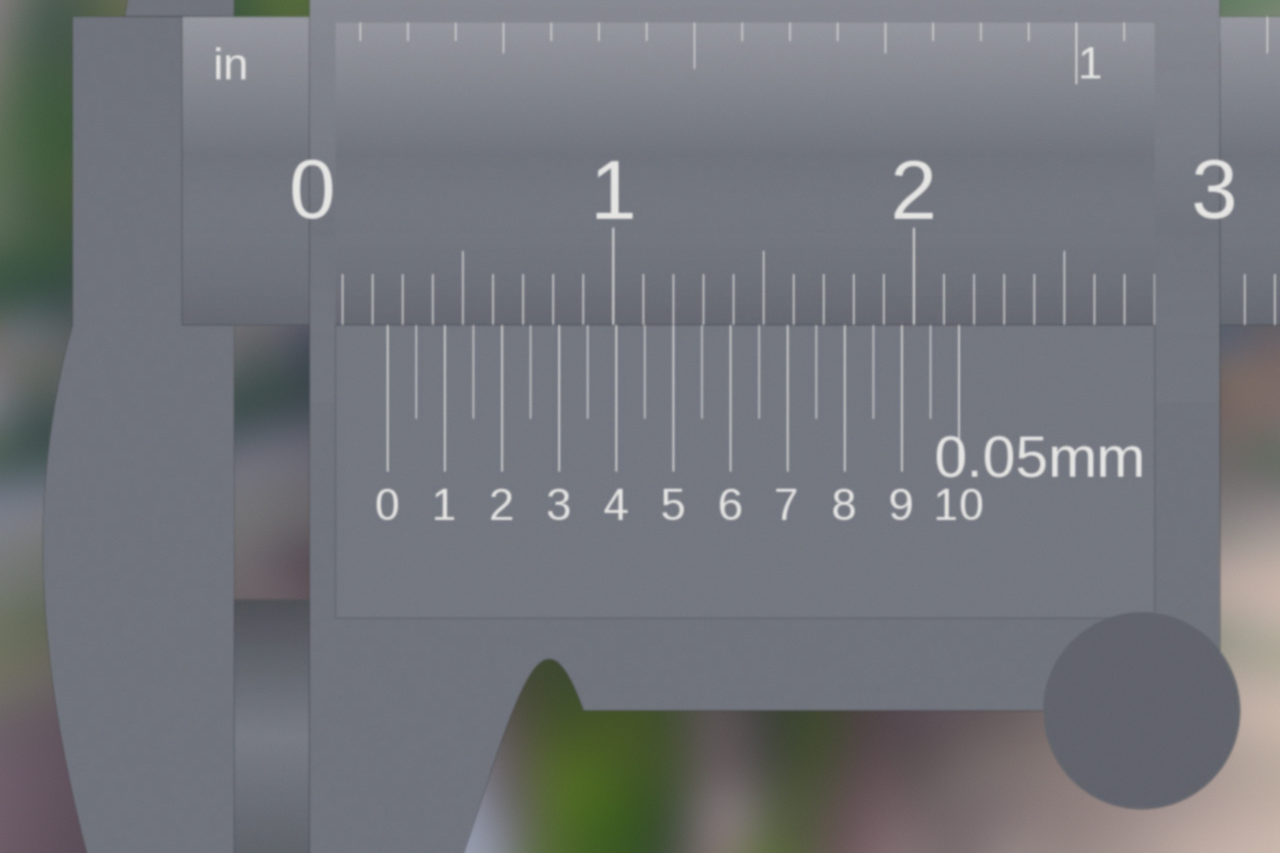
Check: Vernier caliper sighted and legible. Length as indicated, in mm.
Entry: 2.5 mm
